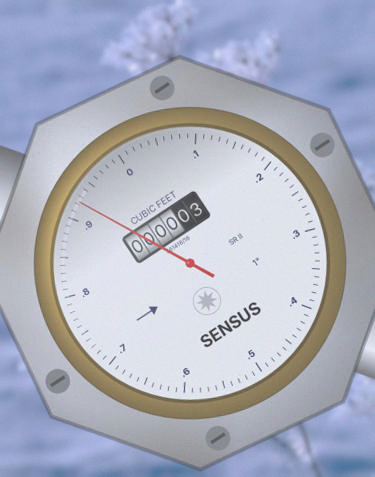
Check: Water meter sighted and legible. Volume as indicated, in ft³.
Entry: 2.92 ft³
